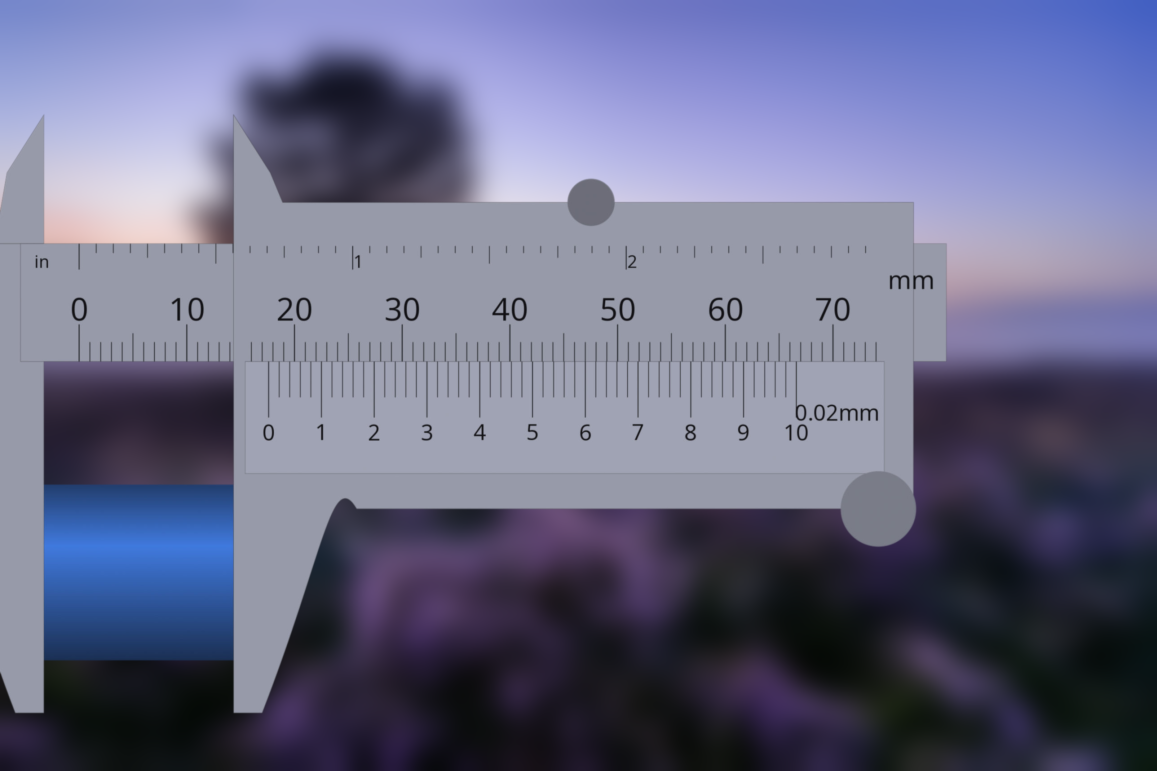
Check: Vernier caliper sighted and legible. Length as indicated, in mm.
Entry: 17.6 mm
